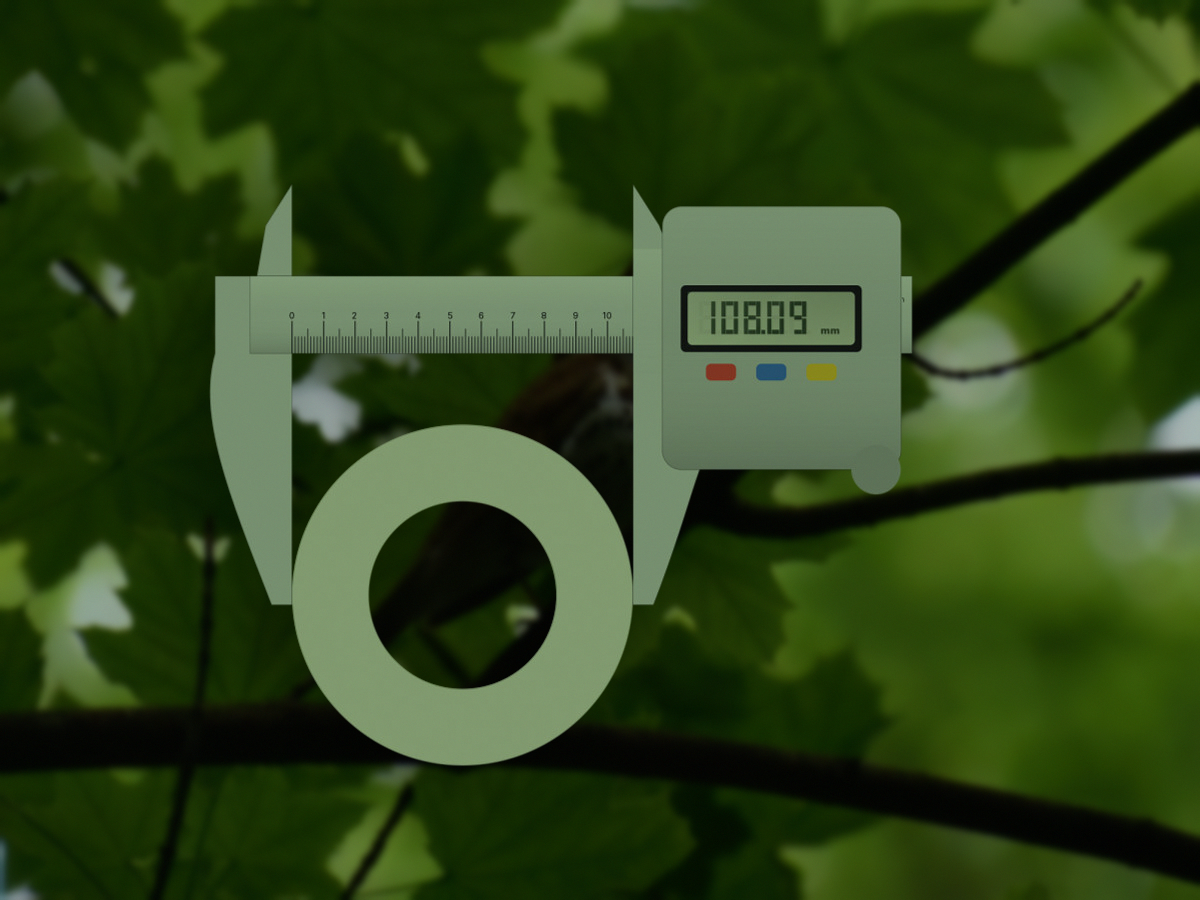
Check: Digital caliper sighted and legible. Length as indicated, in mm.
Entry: 108.09 mm
